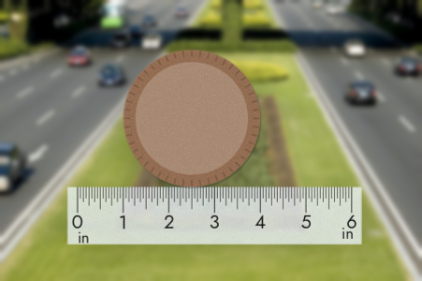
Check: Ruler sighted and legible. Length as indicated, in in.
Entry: 3 in
